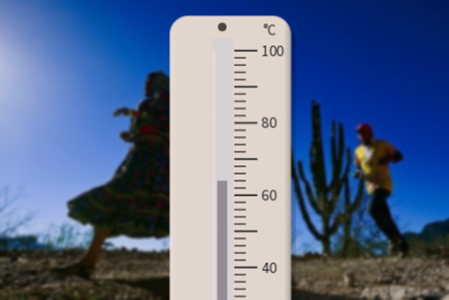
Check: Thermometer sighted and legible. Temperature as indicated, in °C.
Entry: 64 °C
